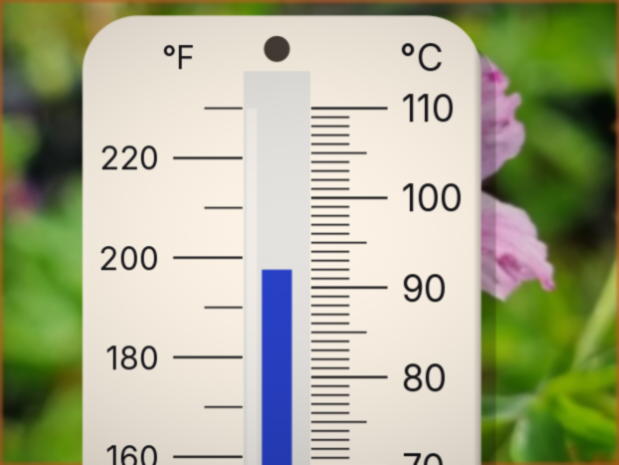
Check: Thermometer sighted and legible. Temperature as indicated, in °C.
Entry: 92 °C
